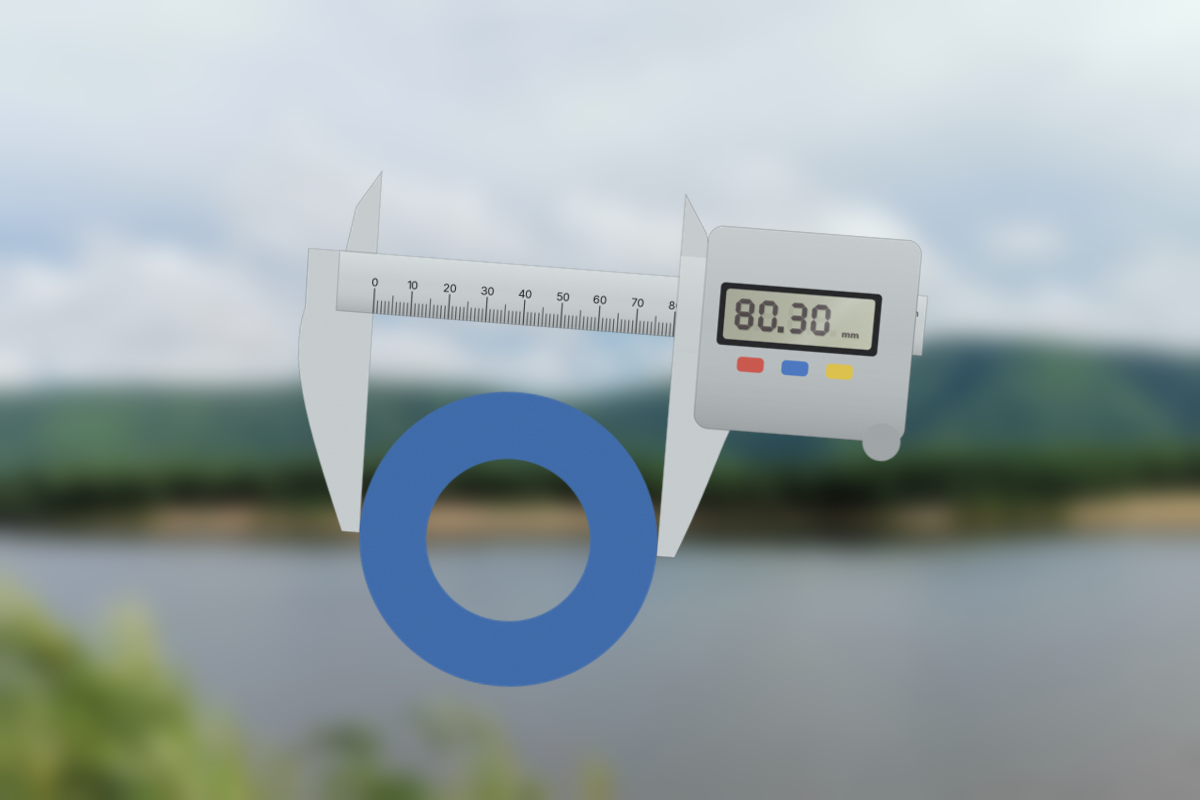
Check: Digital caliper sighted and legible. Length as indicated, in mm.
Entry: 80.30 mm
